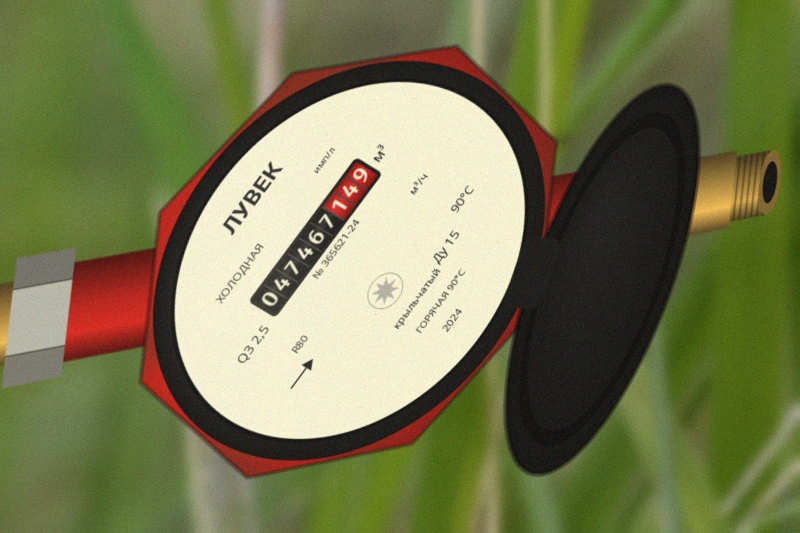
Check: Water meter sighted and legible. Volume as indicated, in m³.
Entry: 47467.149 m³
